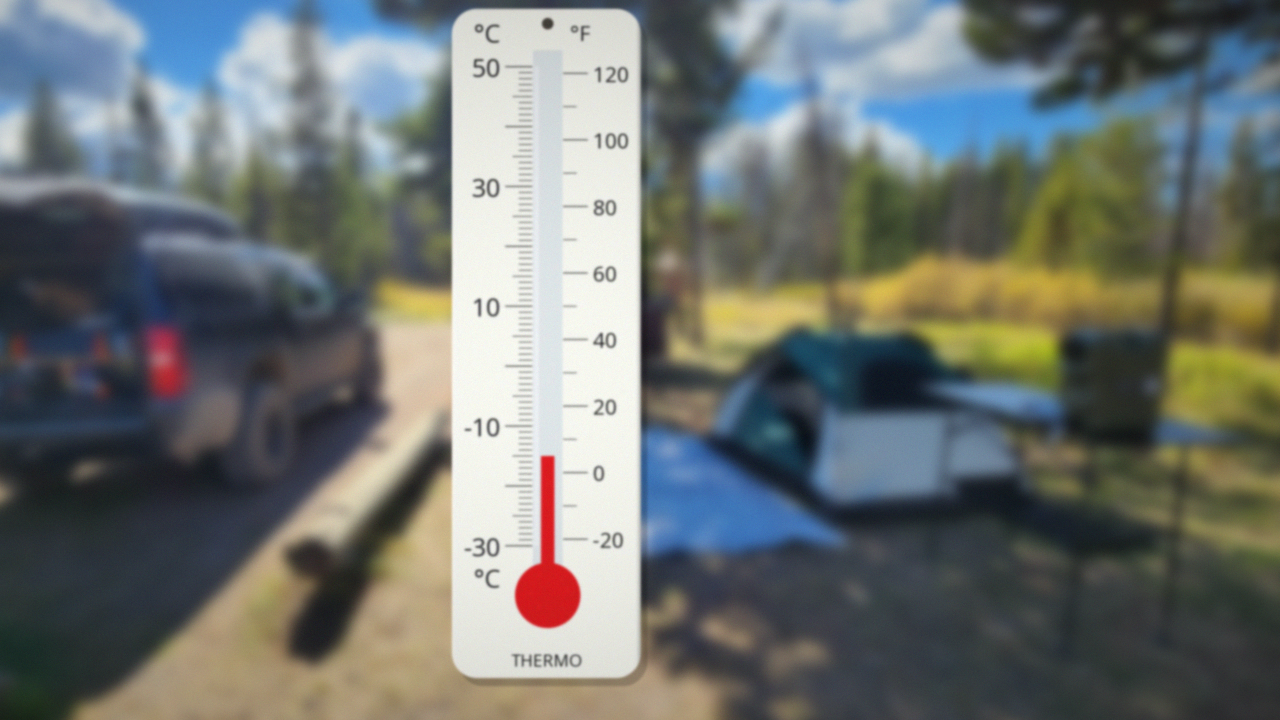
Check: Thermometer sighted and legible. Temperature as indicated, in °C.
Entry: -15 °C
